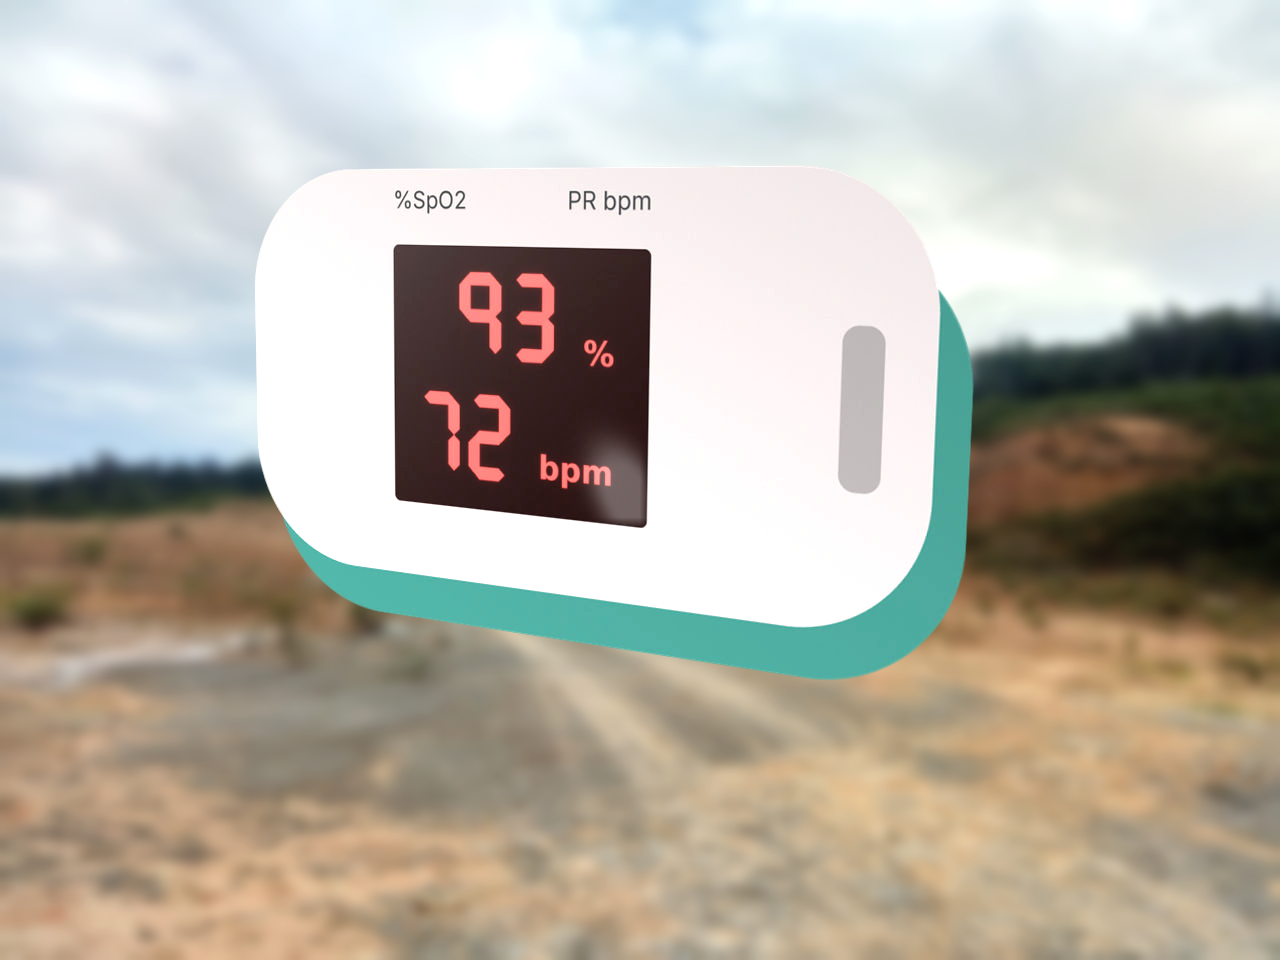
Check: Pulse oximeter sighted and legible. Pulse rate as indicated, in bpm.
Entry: 72 bpm
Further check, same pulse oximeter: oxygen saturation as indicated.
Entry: 93 %
